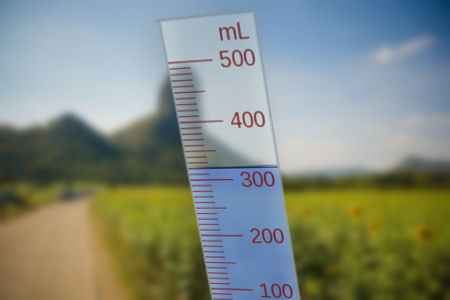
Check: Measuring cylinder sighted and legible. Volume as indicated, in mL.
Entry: 320 mL
